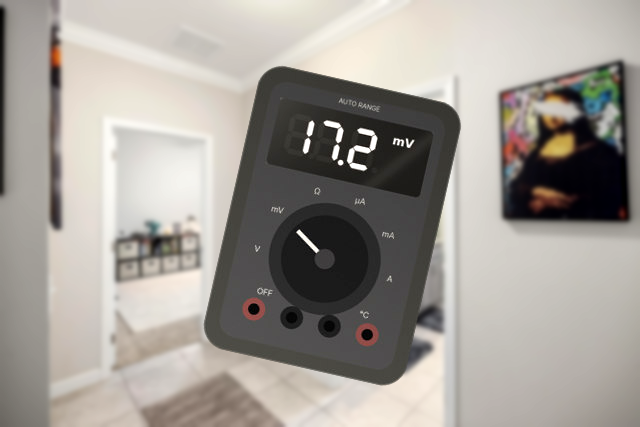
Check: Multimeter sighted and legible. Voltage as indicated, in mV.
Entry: 17.2 mV
